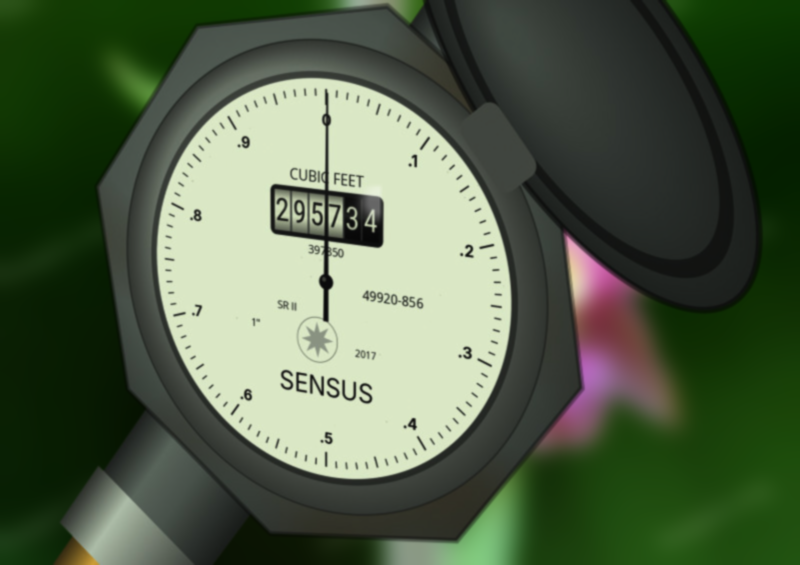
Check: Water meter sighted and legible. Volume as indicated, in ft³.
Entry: 295734.00 ft³
